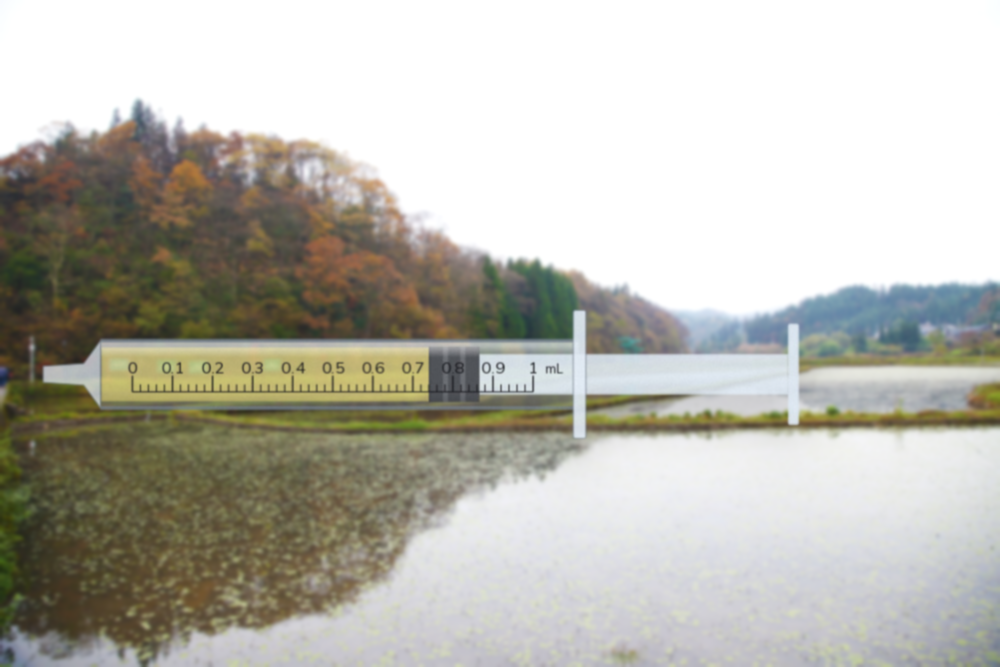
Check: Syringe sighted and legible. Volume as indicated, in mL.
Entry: 0.74 mL
